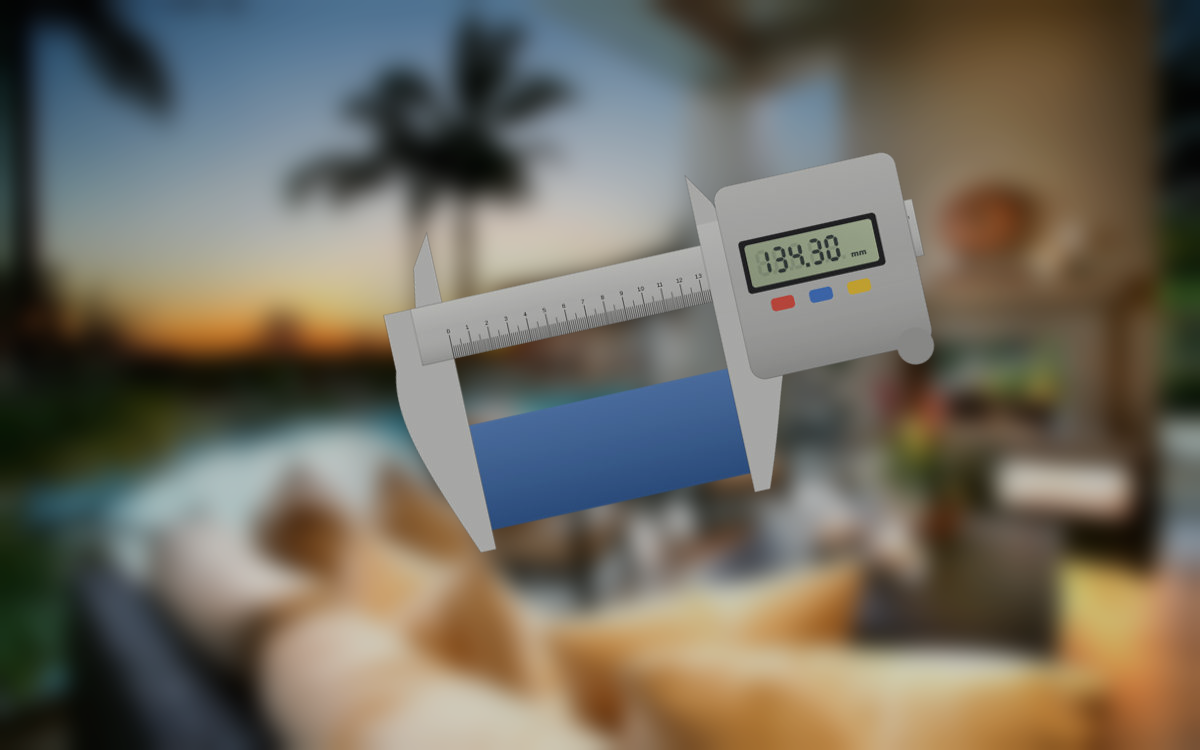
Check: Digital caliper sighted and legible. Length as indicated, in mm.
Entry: 134.30 mm
